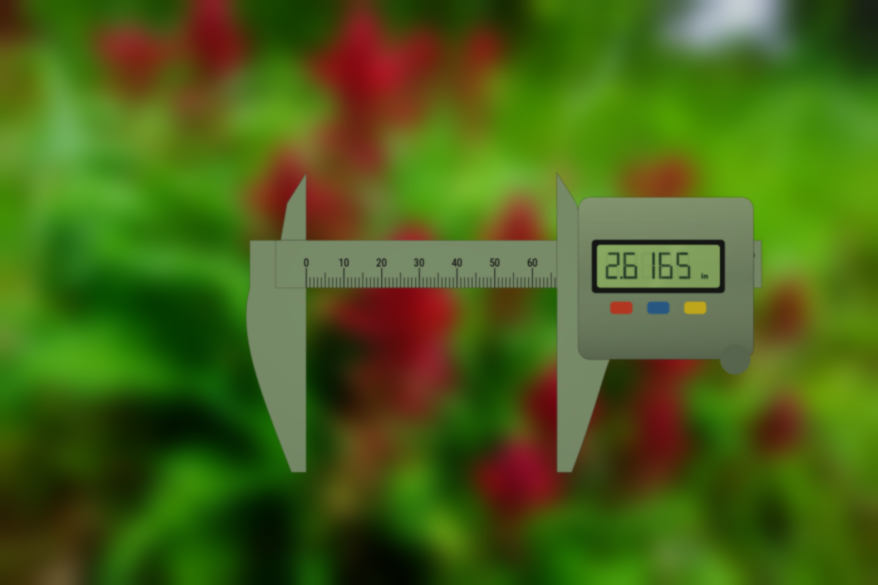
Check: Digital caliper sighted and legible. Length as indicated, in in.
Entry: 2.6165 in
